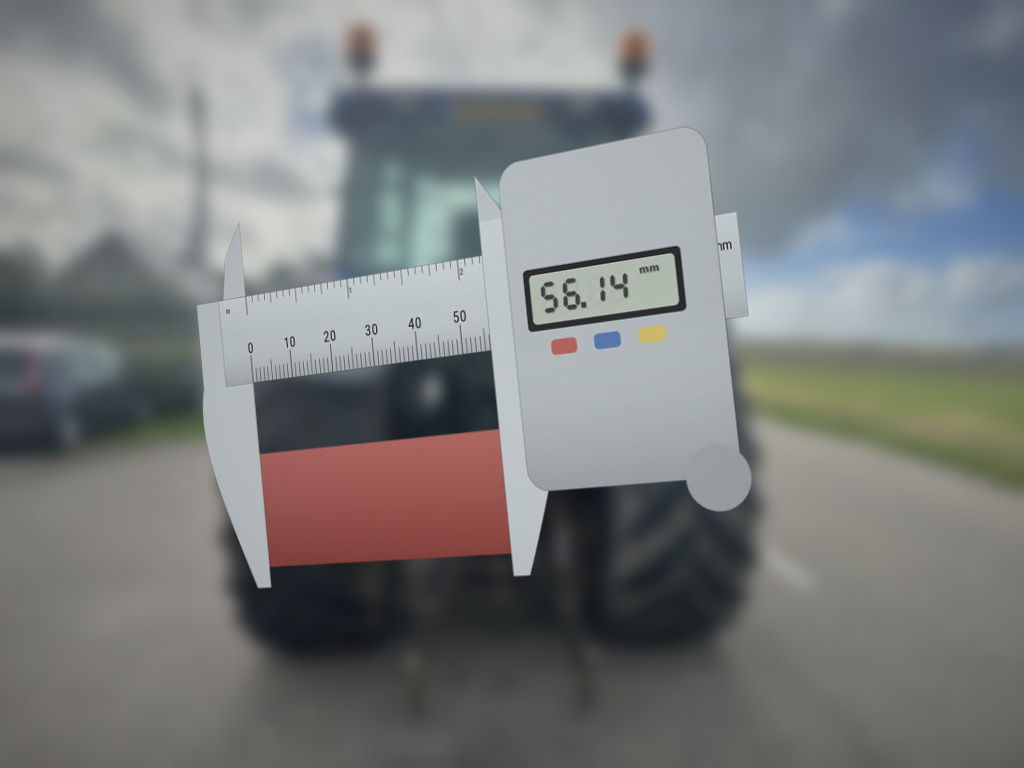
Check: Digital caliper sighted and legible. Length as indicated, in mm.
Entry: 56.14 mm
